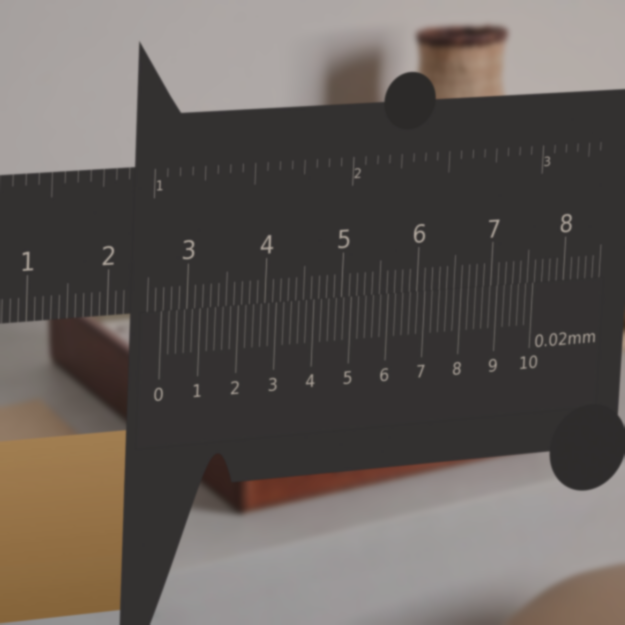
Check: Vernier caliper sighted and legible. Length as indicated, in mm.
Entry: 26.8 mm
